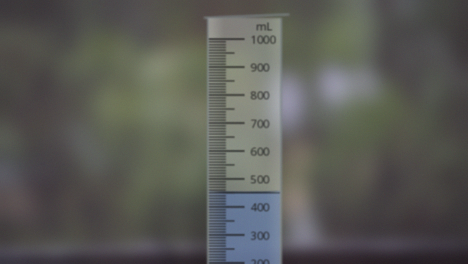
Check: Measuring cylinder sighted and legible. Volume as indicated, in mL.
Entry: 450 mL
